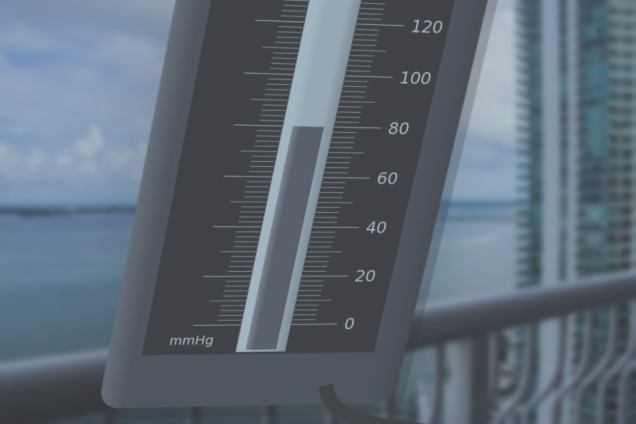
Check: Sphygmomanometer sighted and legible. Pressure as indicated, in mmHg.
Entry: 80 mmHg
